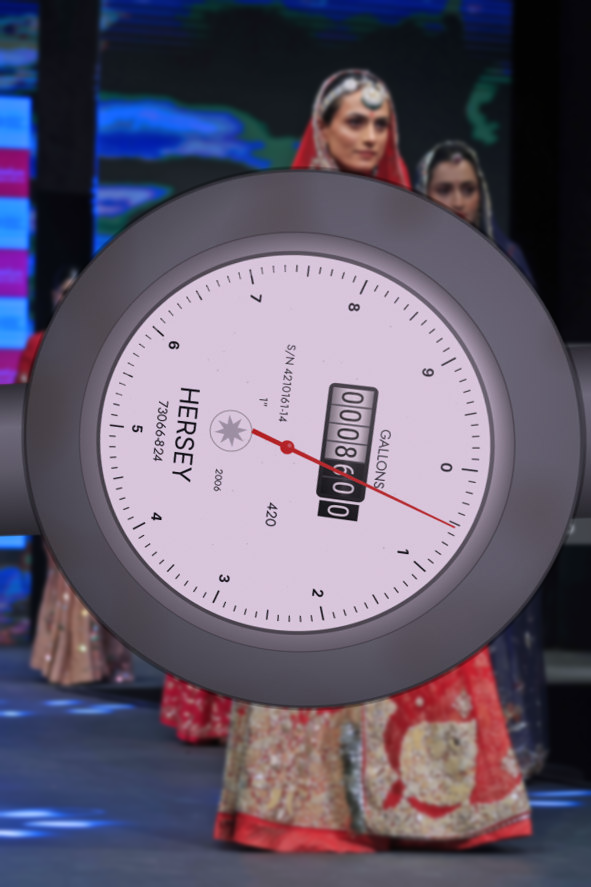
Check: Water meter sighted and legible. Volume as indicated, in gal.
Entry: 8600.5 gal
